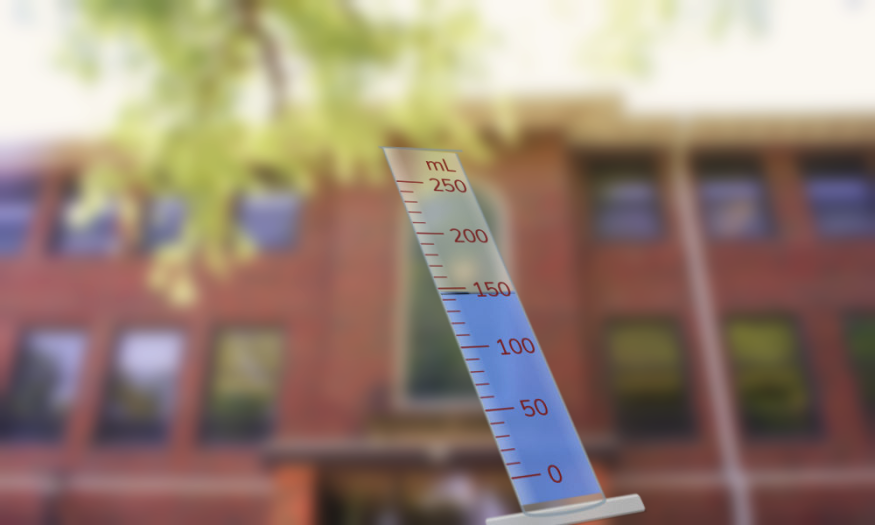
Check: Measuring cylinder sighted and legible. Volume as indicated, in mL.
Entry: 145 mL
